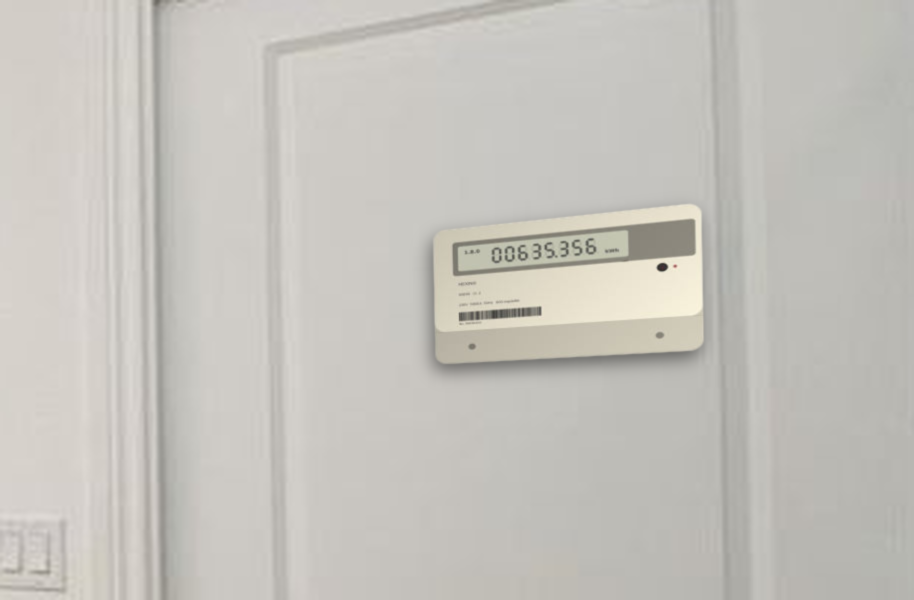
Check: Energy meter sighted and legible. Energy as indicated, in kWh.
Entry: 635.356 kWh
